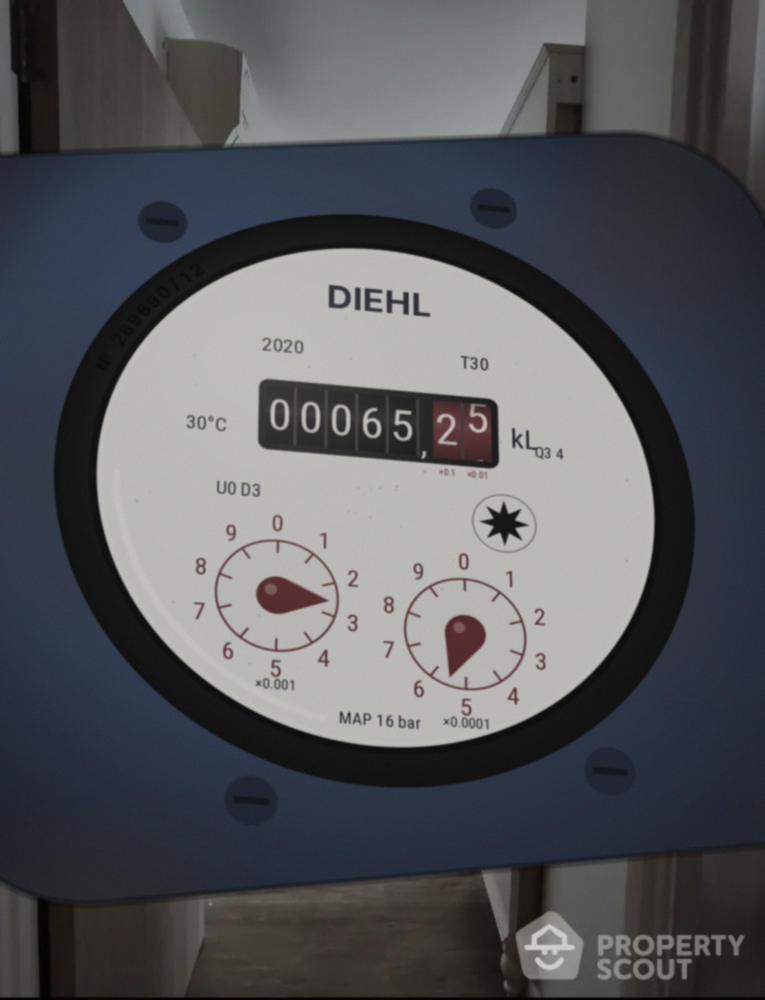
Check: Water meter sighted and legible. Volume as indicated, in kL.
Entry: 65.2525 kL
